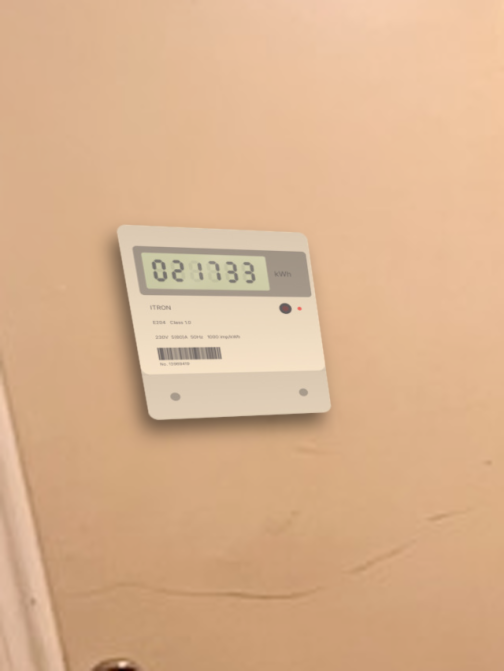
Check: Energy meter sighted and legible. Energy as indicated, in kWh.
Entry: 21733 kWh
